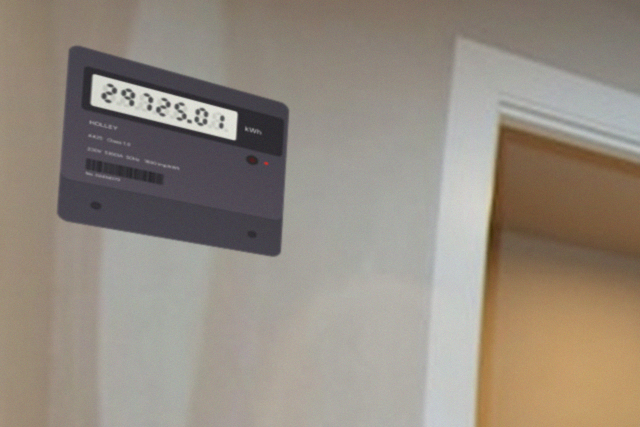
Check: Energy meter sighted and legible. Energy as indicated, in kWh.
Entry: 29725.01 kWh
